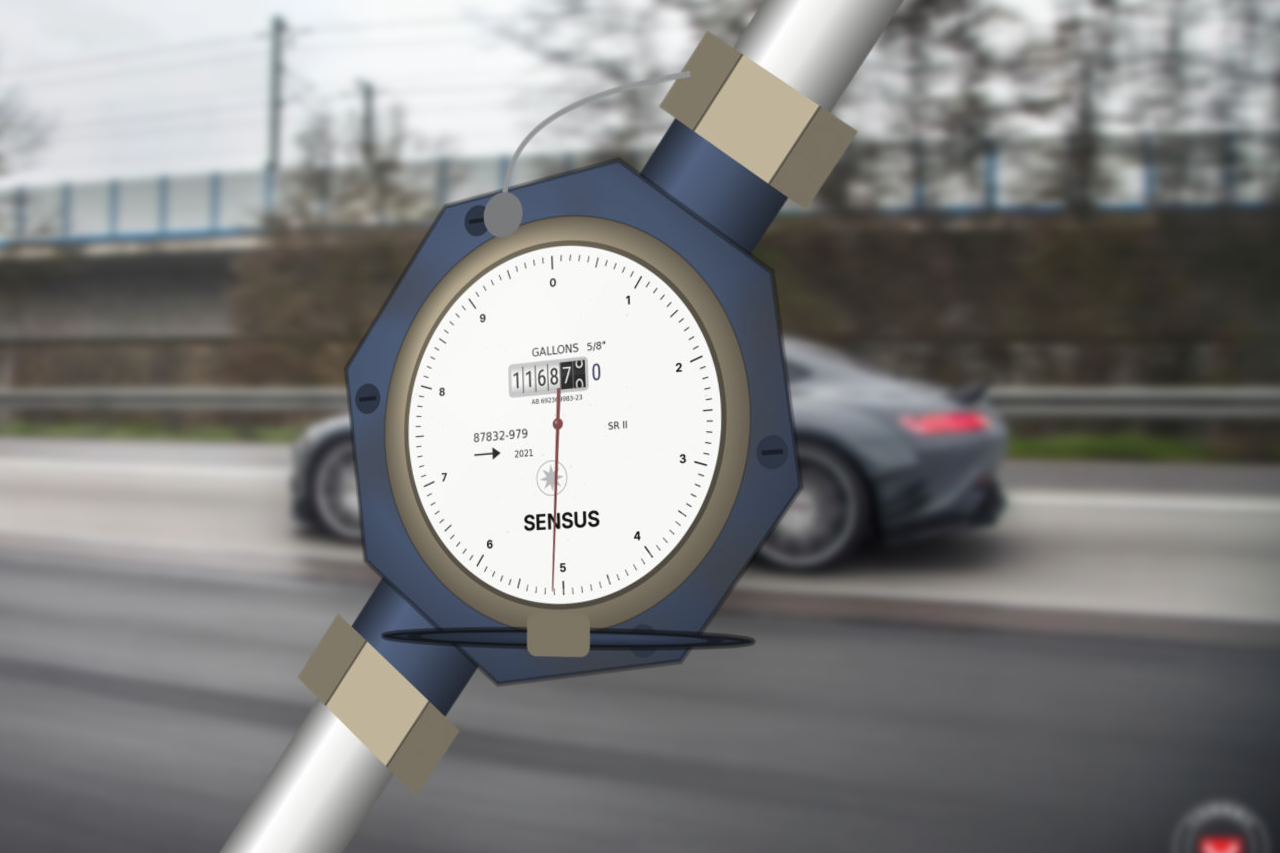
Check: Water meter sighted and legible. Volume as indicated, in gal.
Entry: 1168785.1 gal
